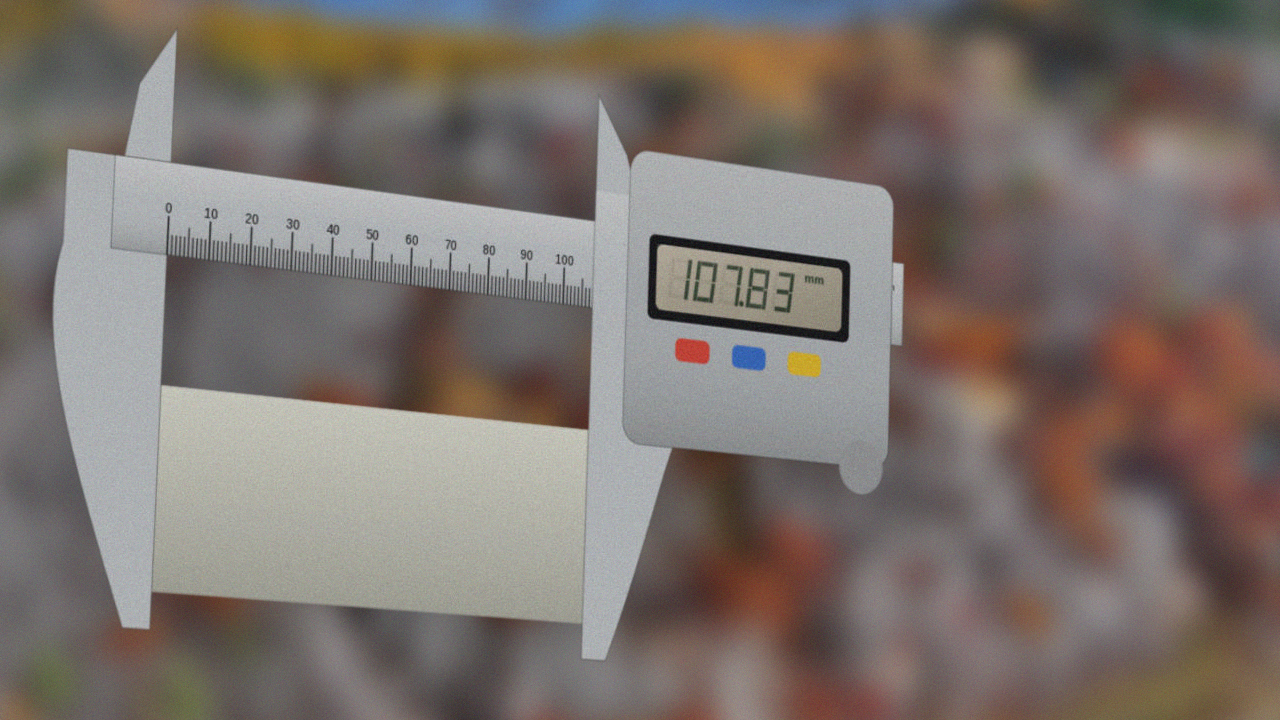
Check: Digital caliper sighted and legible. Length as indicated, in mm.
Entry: 107.83 mm
